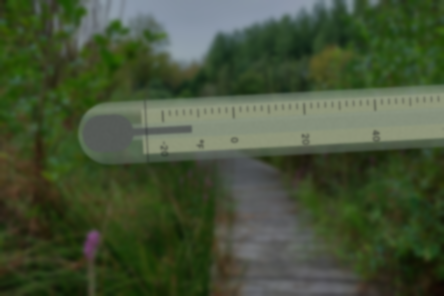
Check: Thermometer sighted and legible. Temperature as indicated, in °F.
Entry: -12 °F
